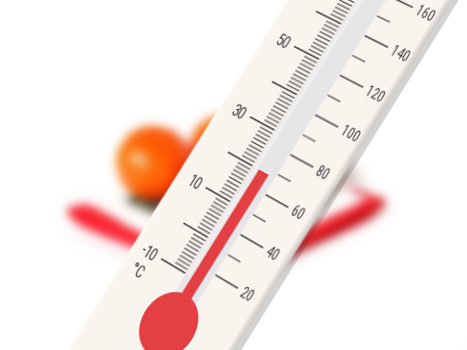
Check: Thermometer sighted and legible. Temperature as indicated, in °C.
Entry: 20 °C
